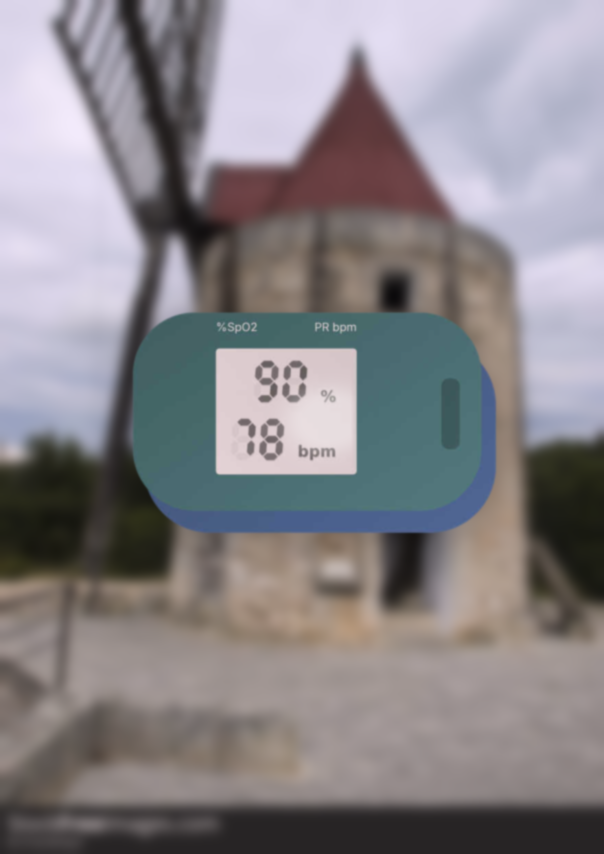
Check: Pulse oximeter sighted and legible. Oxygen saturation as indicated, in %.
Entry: 90 %
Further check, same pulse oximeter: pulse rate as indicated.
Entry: 78 bpm
